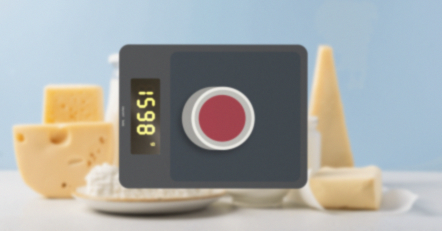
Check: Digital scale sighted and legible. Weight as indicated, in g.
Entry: 1598 g
